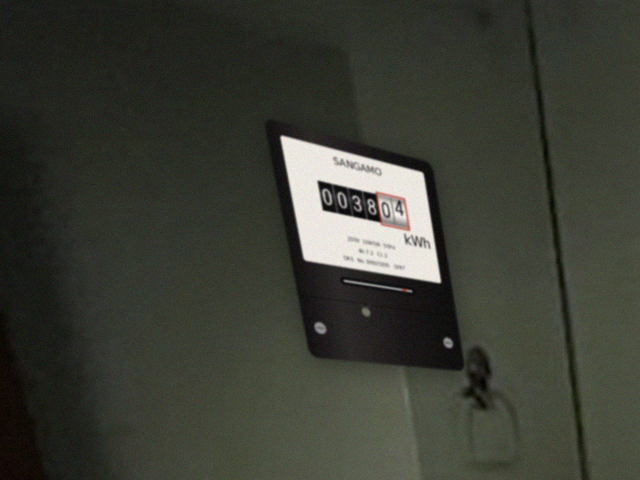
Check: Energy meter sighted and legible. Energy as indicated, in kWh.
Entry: 38.04 kWh
